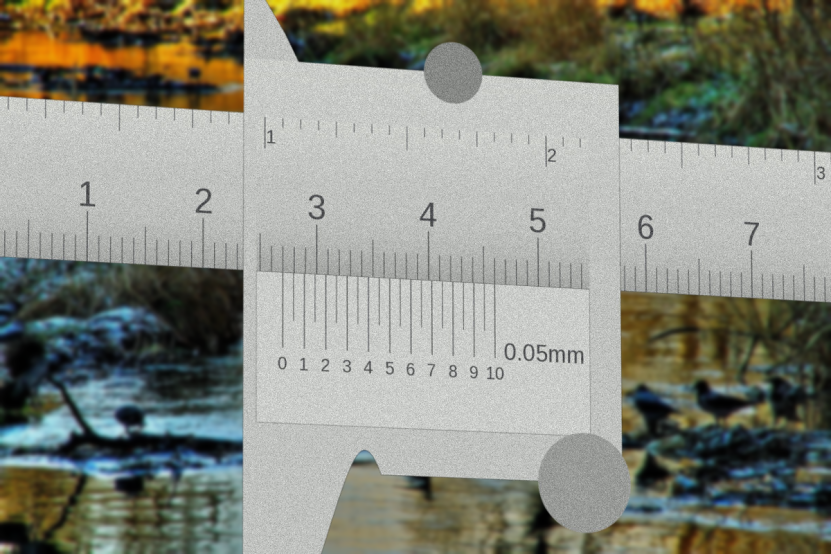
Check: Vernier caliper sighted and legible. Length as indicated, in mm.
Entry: 27.0 mm
